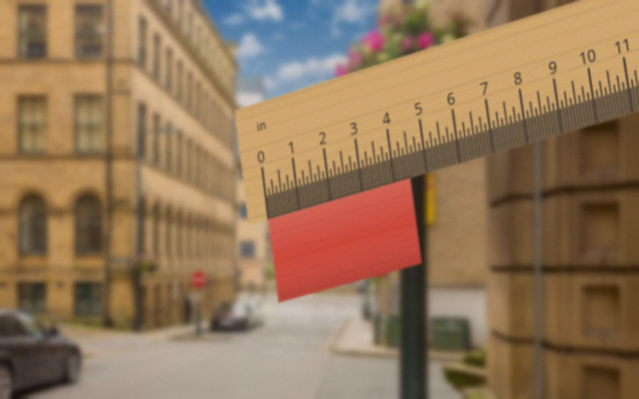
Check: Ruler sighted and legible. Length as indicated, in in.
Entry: 4.5 in
